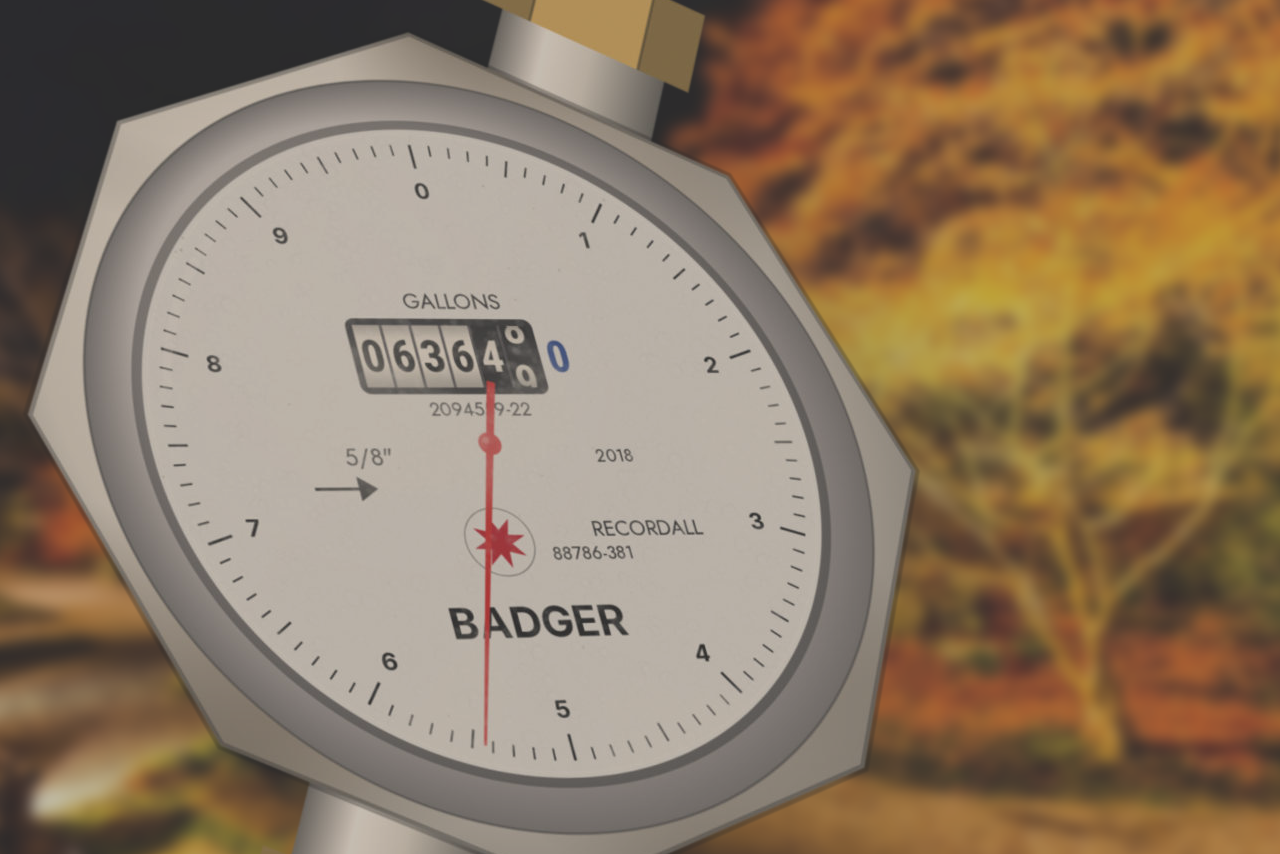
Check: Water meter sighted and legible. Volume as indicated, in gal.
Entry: 636485.4 gal
